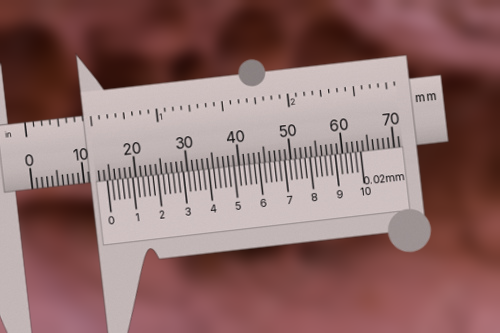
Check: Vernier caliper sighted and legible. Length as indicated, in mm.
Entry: 14.5 mm
